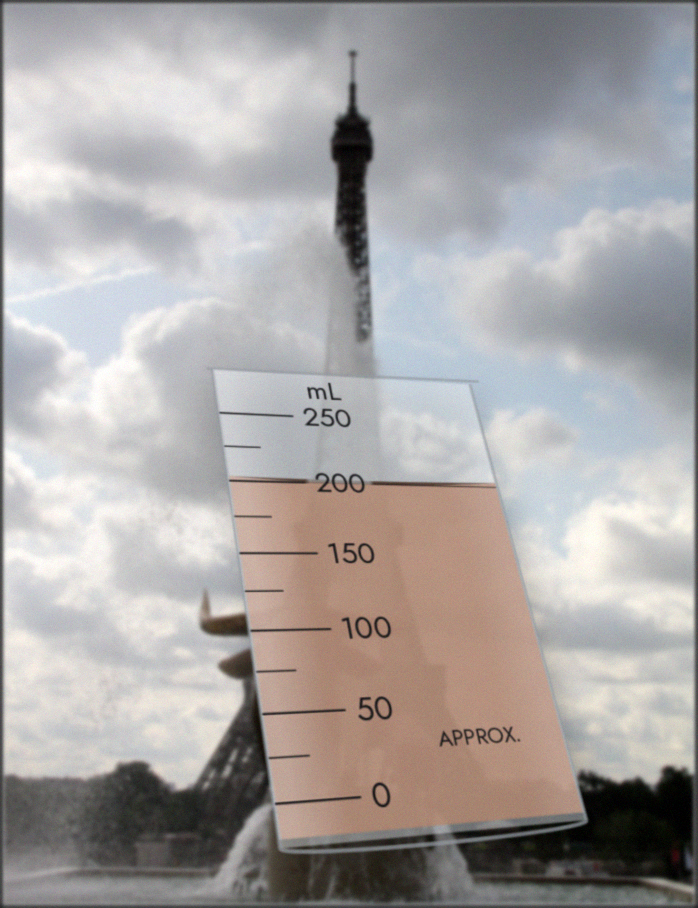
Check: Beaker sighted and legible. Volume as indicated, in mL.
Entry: 200 mL
